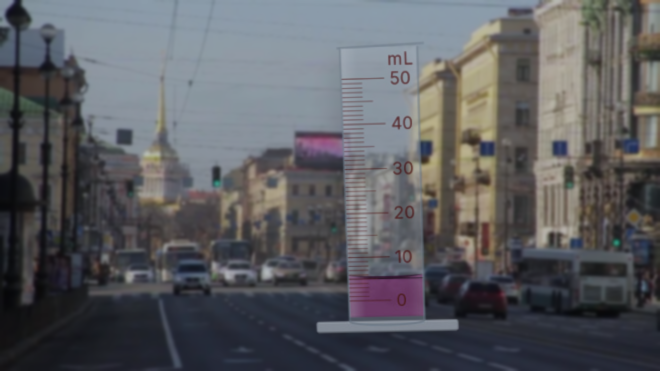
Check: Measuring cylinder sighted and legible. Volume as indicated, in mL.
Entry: 5 mL
